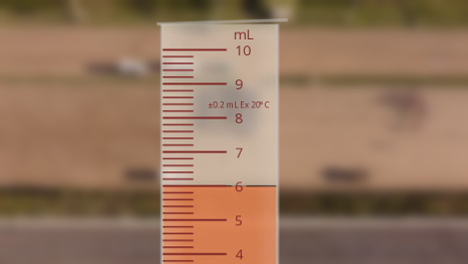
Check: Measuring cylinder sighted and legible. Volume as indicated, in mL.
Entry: 6 mL
